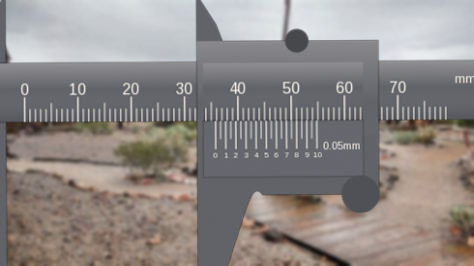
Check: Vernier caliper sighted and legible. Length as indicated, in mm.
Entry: 35.8 mm
